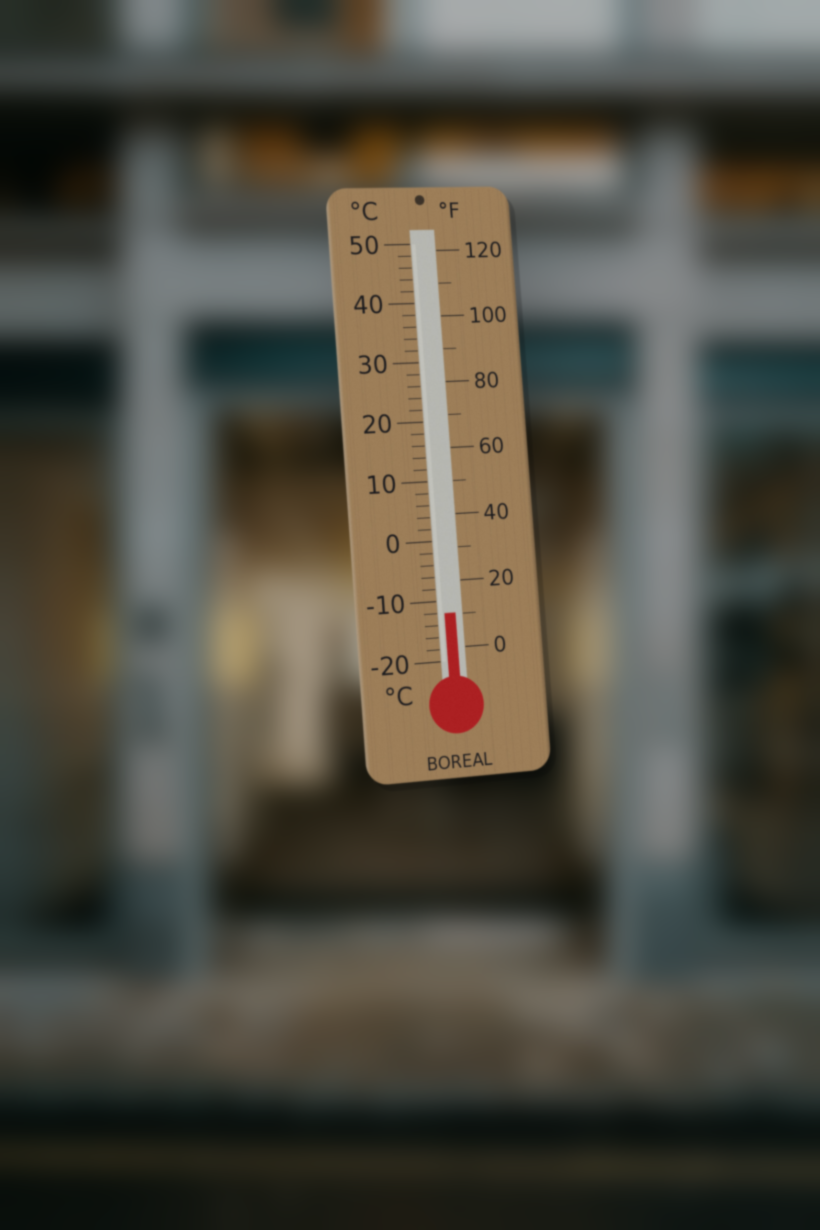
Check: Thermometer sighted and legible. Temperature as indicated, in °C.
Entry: -12 °C
